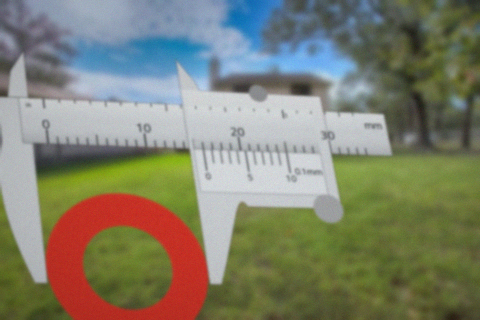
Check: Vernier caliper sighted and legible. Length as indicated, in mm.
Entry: 16.0 mm
